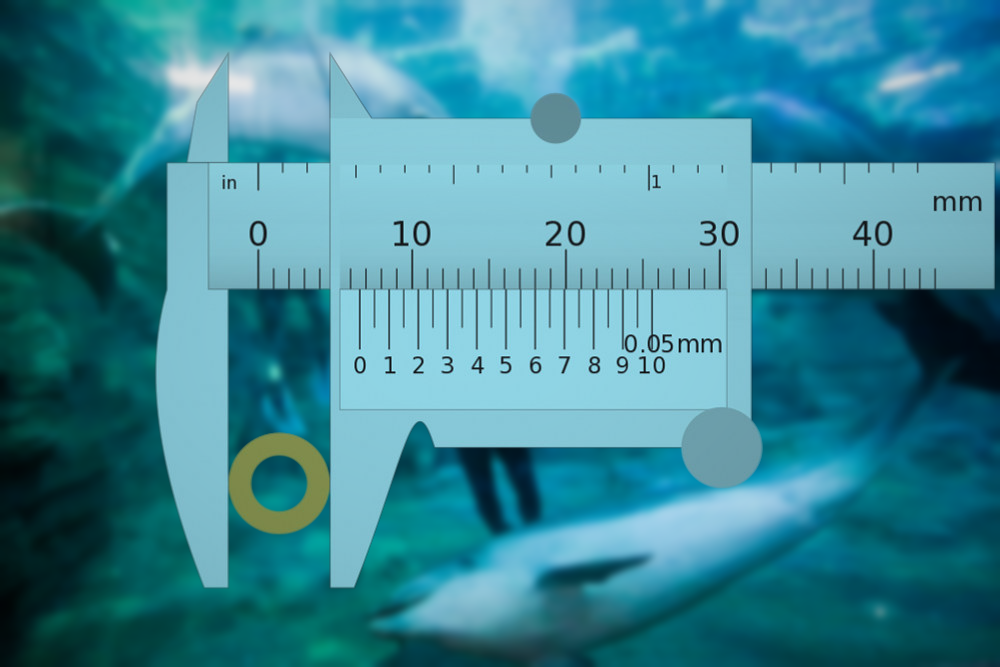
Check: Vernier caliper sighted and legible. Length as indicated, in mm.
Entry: 6.6 mm
